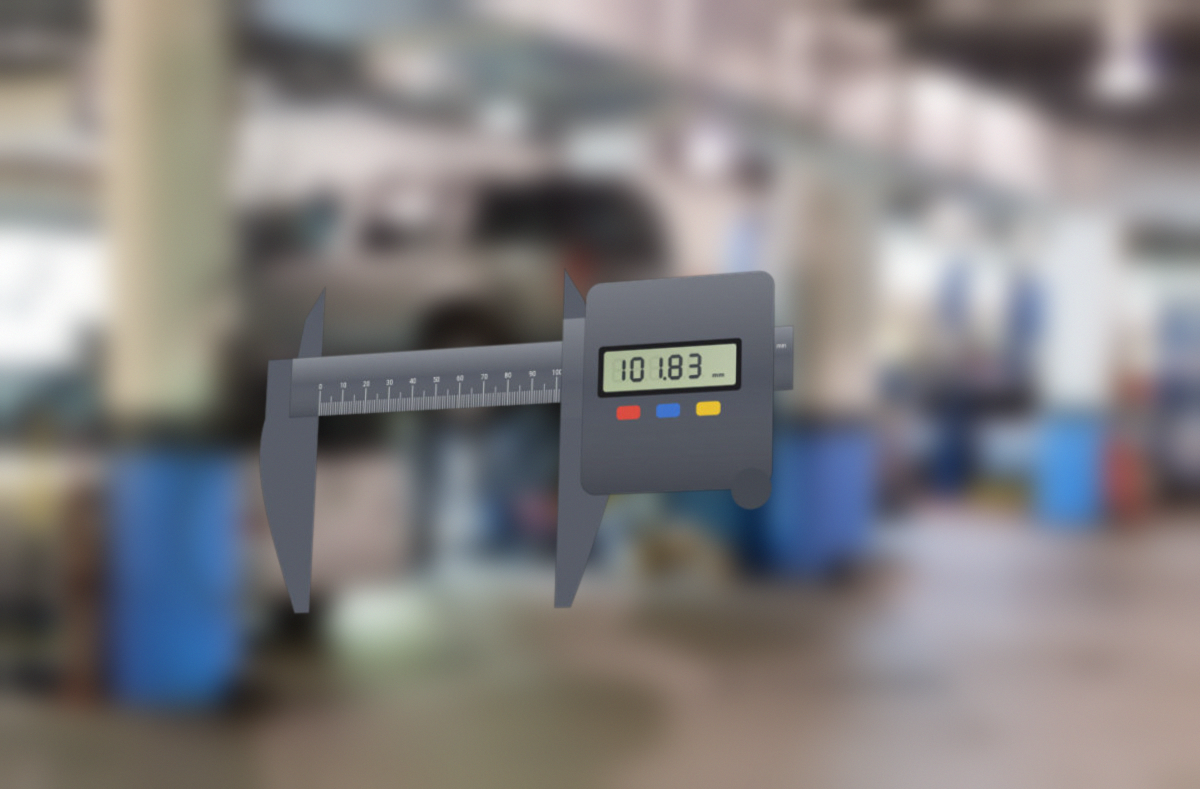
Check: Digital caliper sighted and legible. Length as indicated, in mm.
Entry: 101.83 mm
